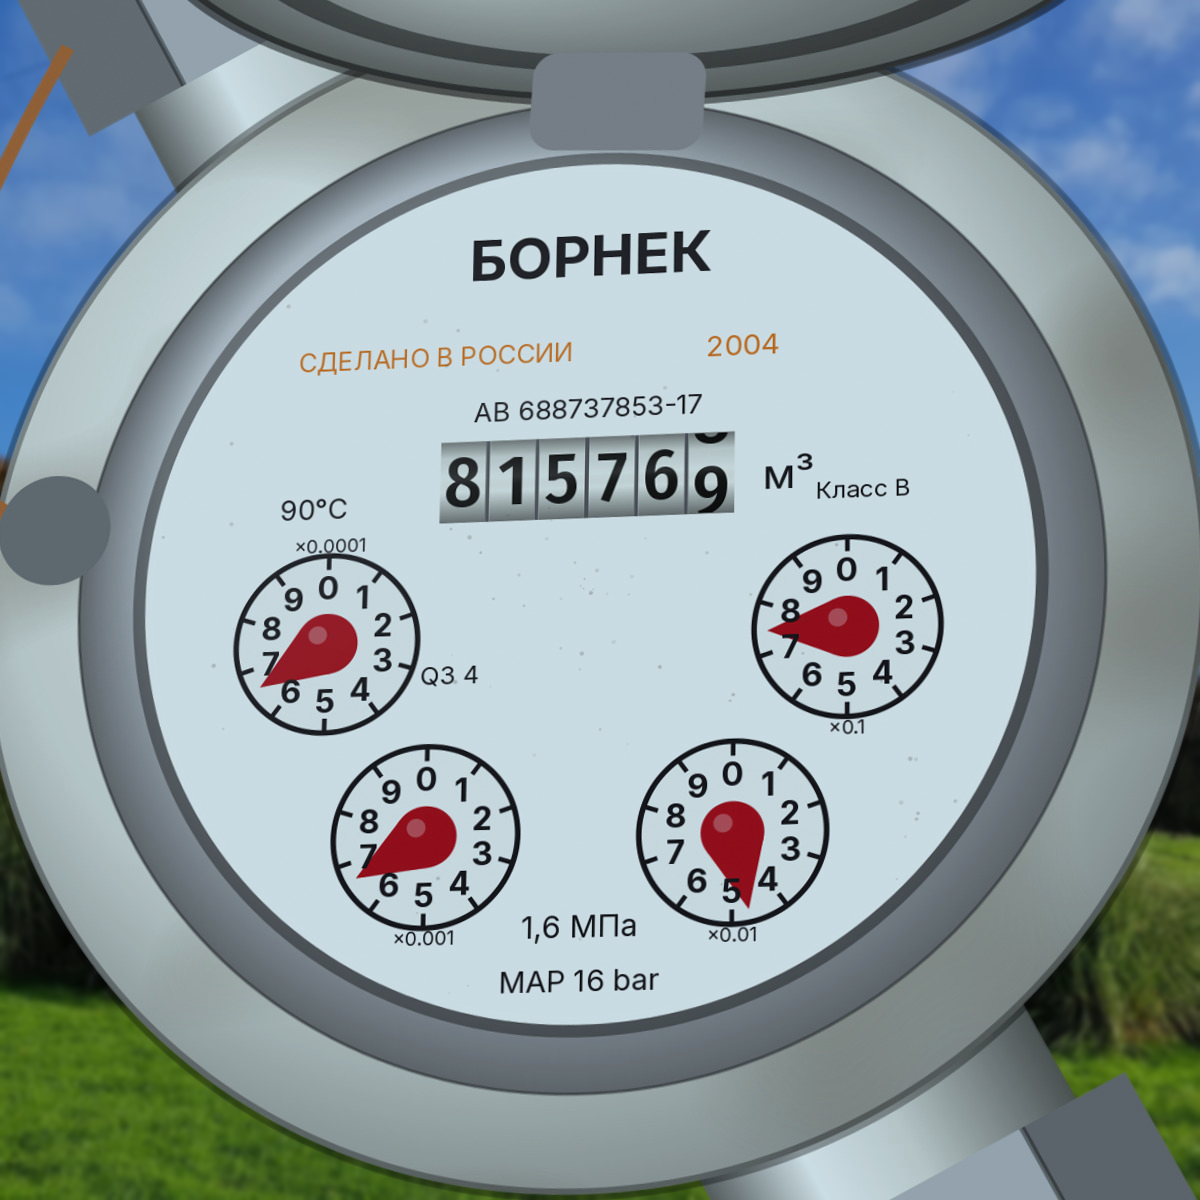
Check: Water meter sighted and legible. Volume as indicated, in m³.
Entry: 815768.7466 m³
